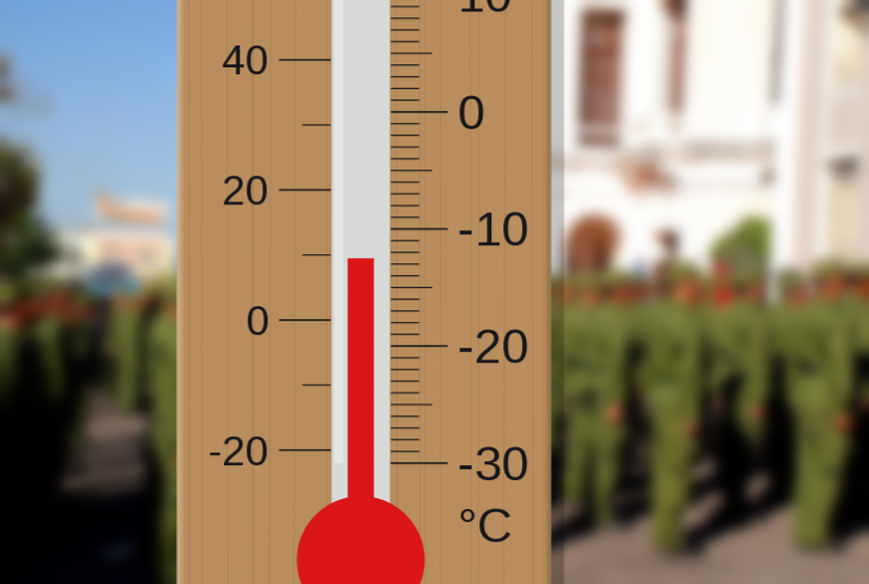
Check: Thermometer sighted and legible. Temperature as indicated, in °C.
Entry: -12.5 °C
